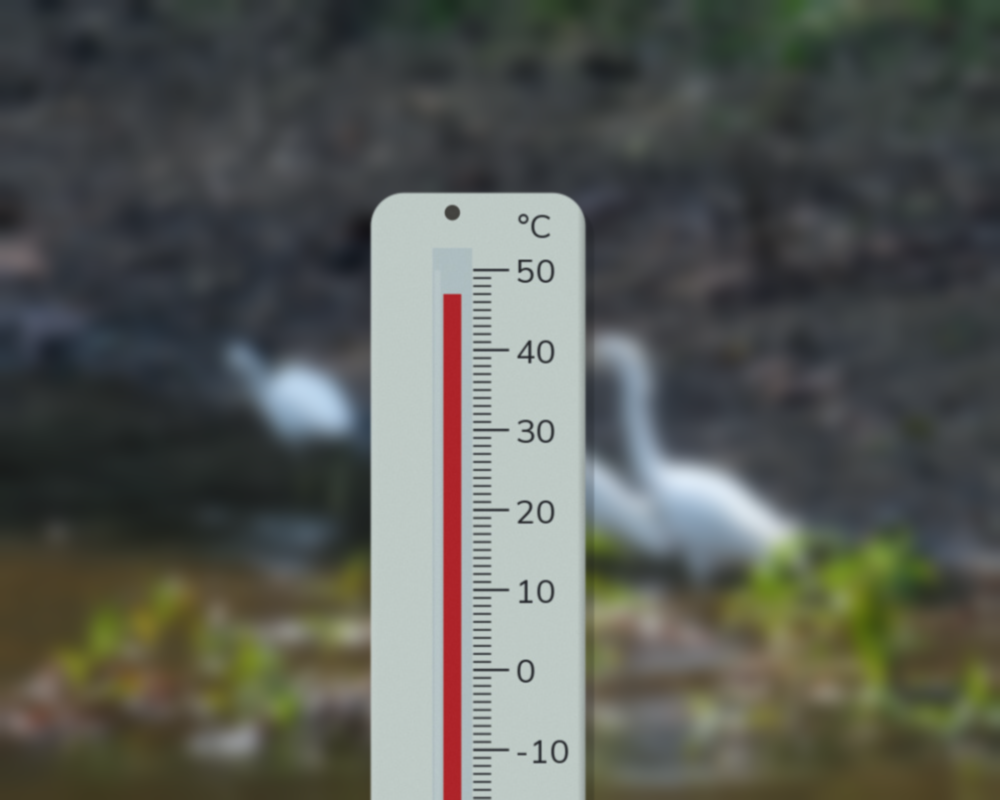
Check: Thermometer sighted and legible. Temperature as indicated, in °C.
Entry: 47 °C
